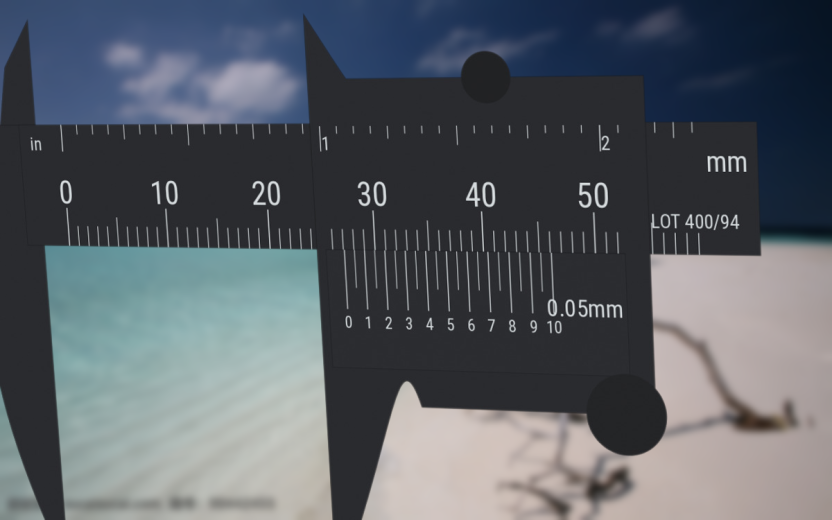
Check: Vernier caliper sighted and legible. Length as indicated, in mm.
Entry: 27.1 mm
